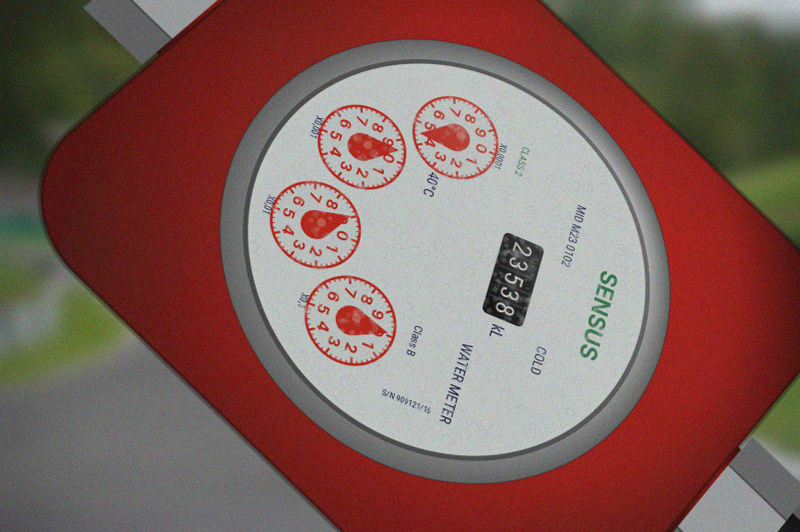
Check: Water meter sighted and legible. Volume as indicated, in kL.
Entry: 23537.9894 kL
